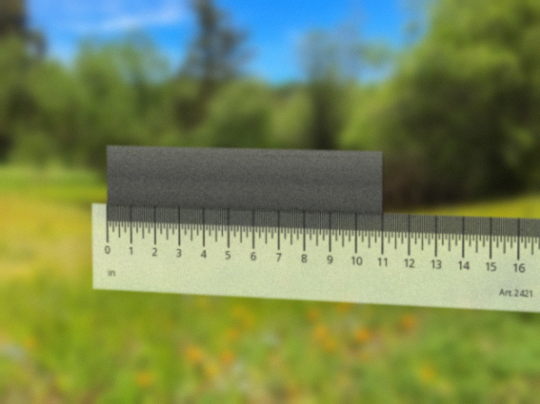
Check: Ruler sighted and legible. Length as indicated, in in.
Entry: 11 in
